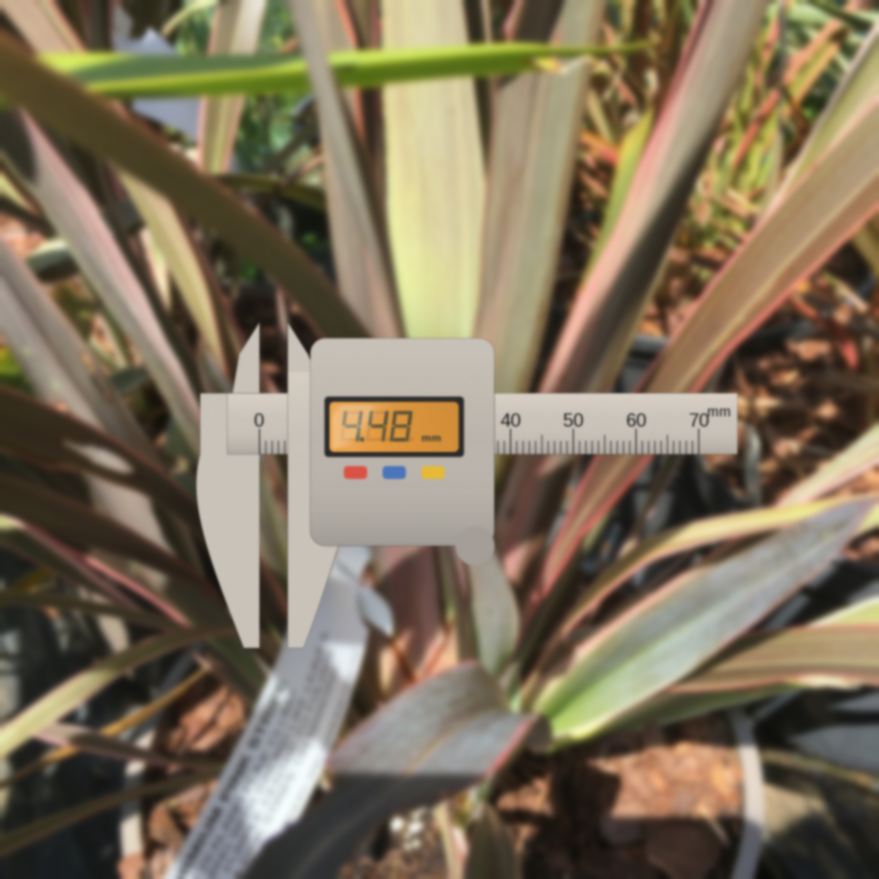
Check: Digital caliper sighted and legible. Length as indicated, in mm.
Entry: 4.48 mm
